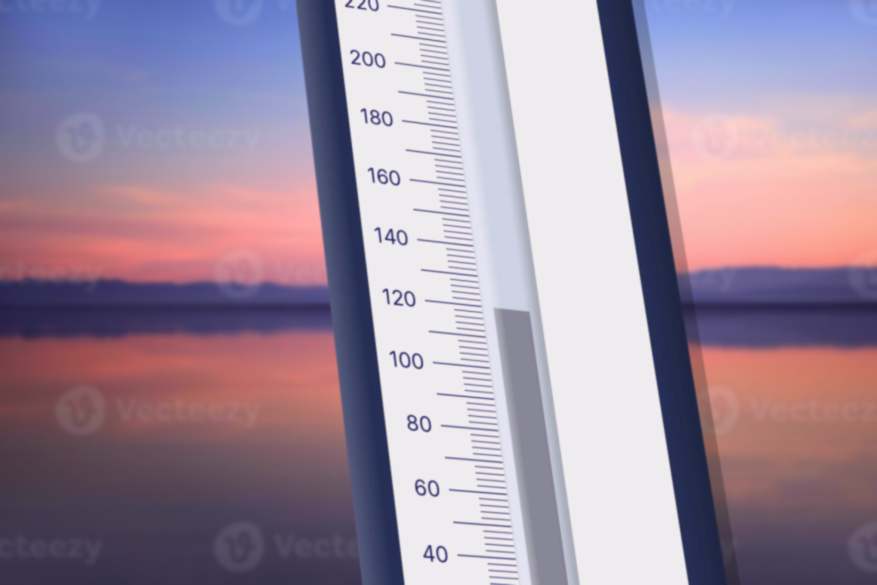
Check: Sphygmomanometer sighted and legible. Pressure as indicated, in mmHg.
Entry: 120 mmHg
